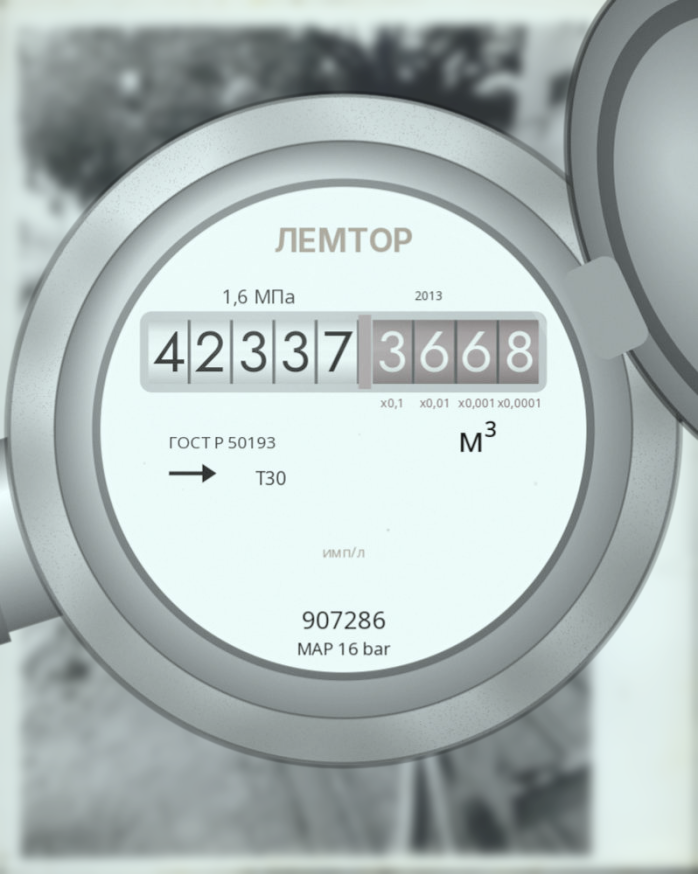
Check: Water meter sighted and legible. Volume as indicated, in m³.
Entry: 42337.3668 m³
